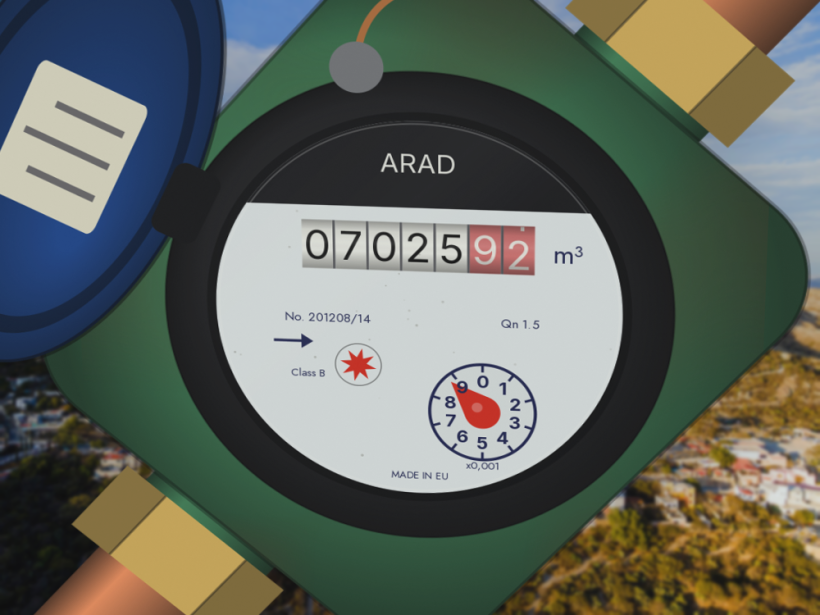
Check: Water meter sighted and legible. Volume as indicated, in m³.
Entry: 7025.918 m³
